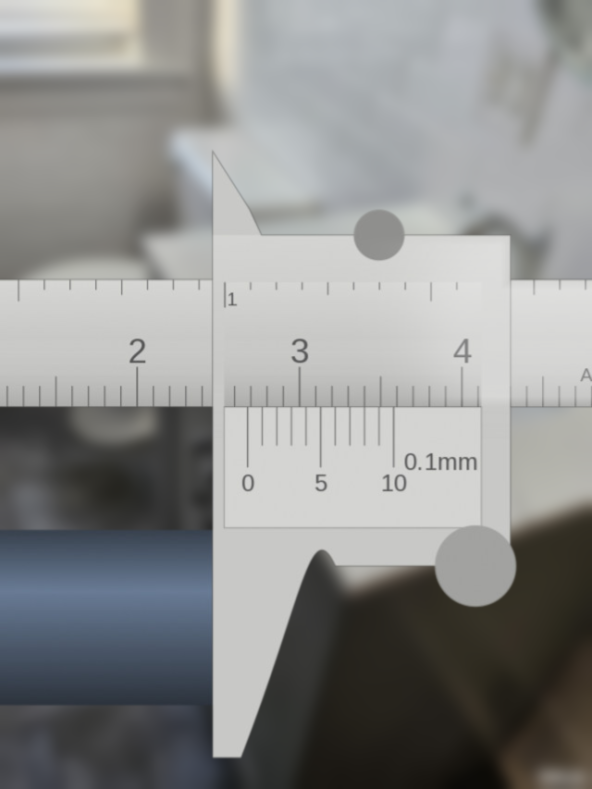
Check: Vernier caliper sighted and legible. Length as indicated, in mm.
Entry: 26.8 mm
